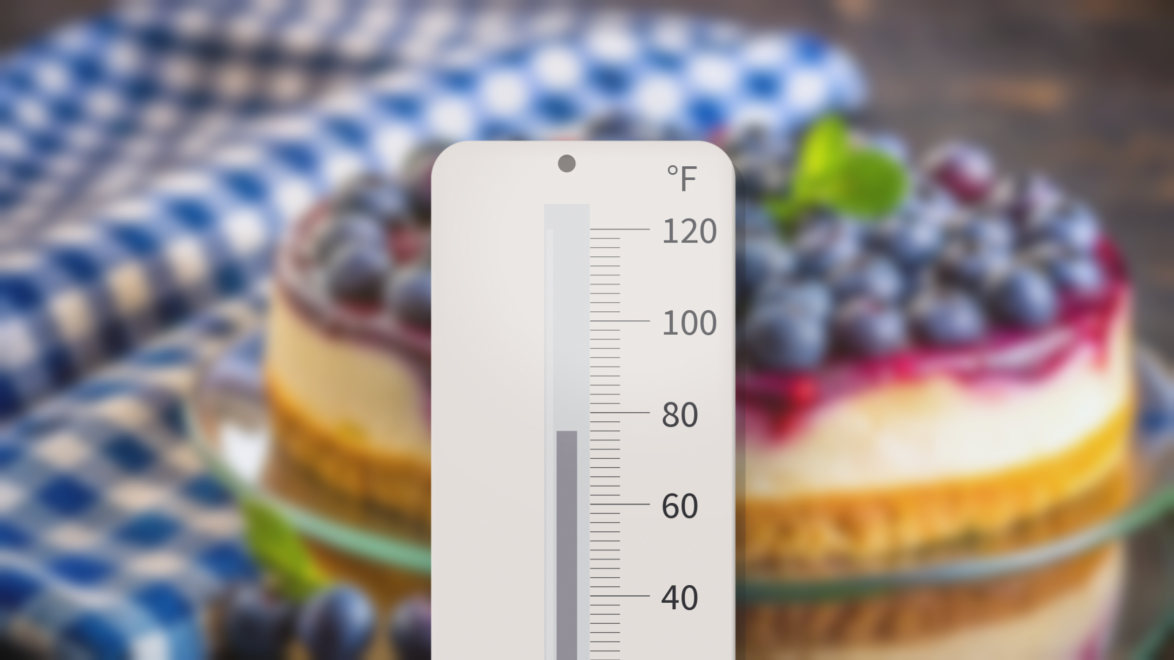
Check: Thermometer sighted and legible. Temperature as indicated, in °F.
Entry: 76 °F
